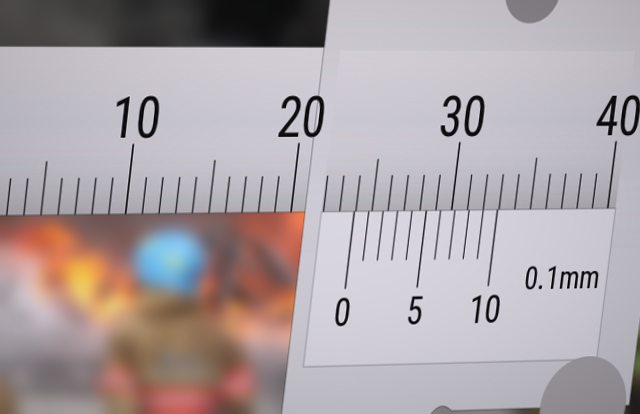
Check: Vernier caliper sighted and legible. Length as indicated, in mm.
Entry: 23.9 mm
